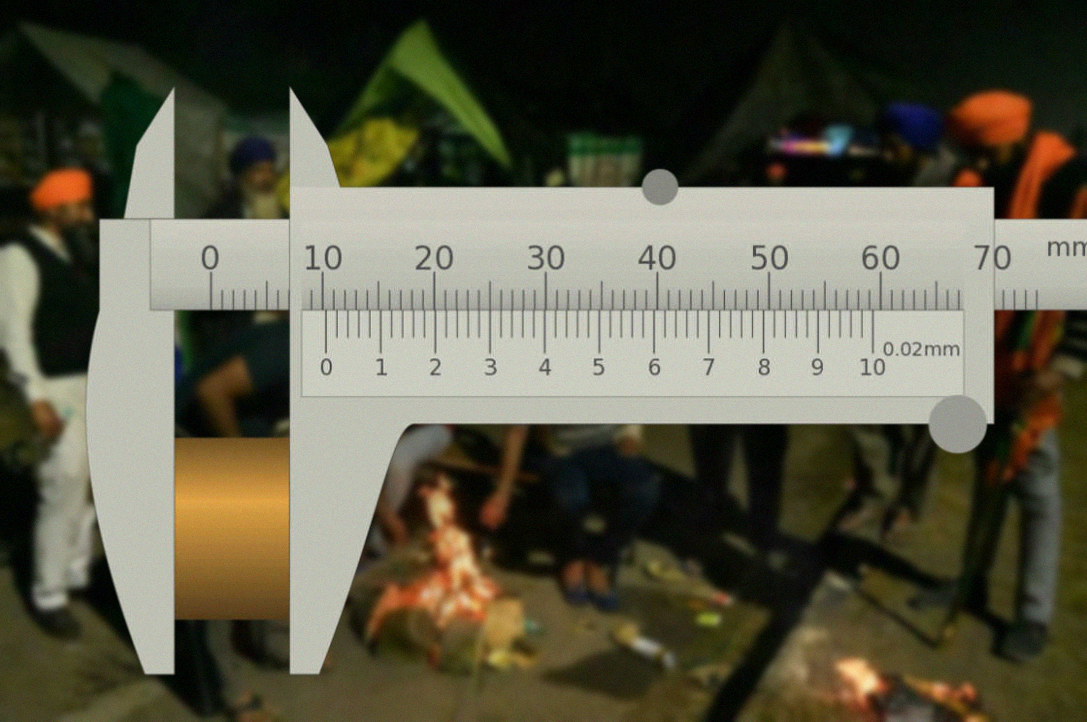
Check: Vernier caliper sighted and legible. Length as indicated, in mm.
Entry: 10.3 mm
